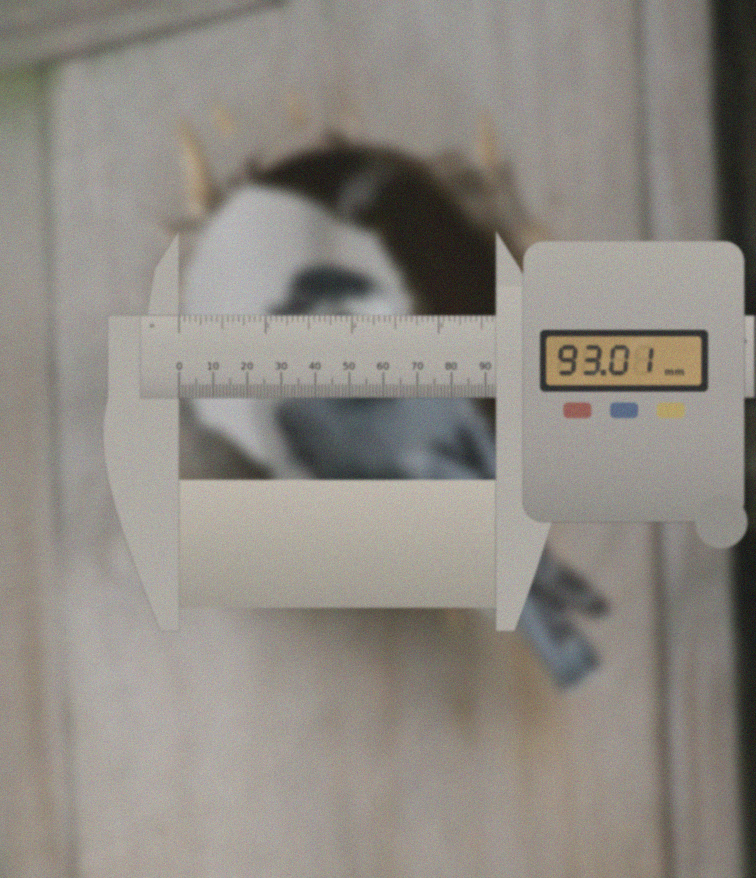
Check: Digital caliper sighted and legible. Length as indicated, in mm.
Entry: 93.01 mm
